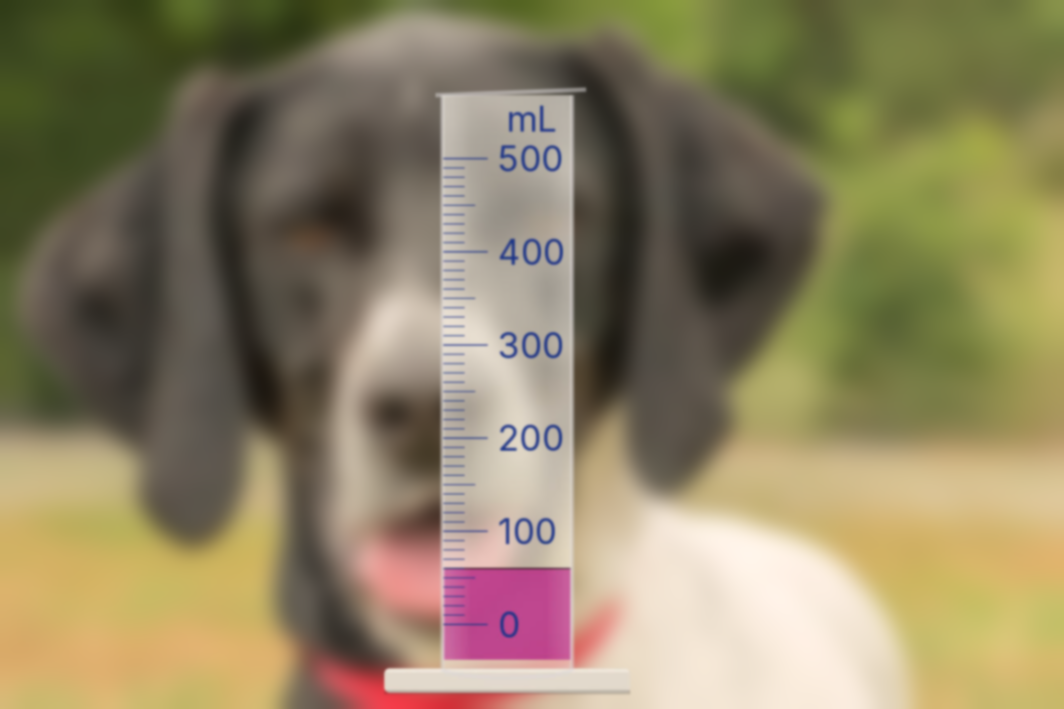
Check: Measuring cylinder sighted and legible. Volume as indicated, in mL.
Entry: 60 mL
